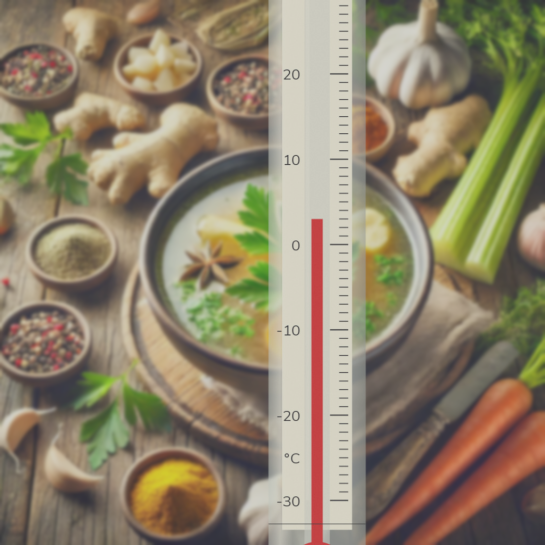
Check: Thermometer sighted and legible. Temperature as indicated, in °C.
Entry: 3 °C
